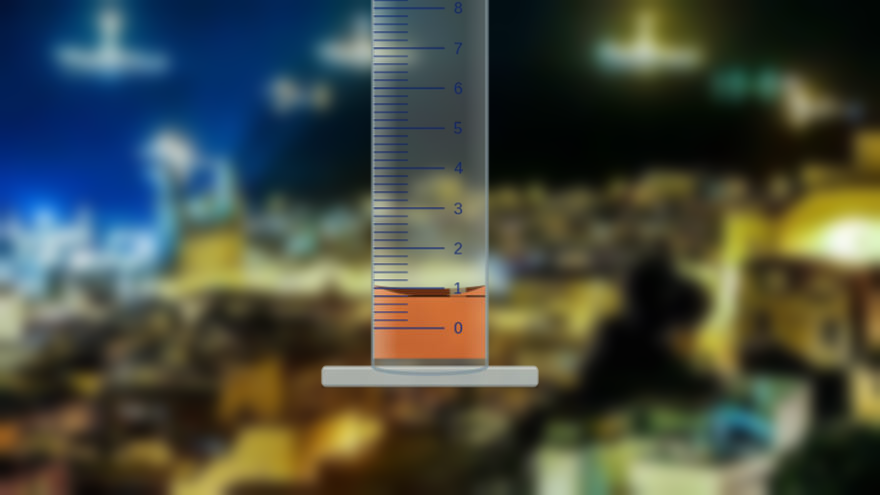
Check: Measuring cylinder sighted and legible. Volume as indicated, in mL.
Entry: 0.8 mL
